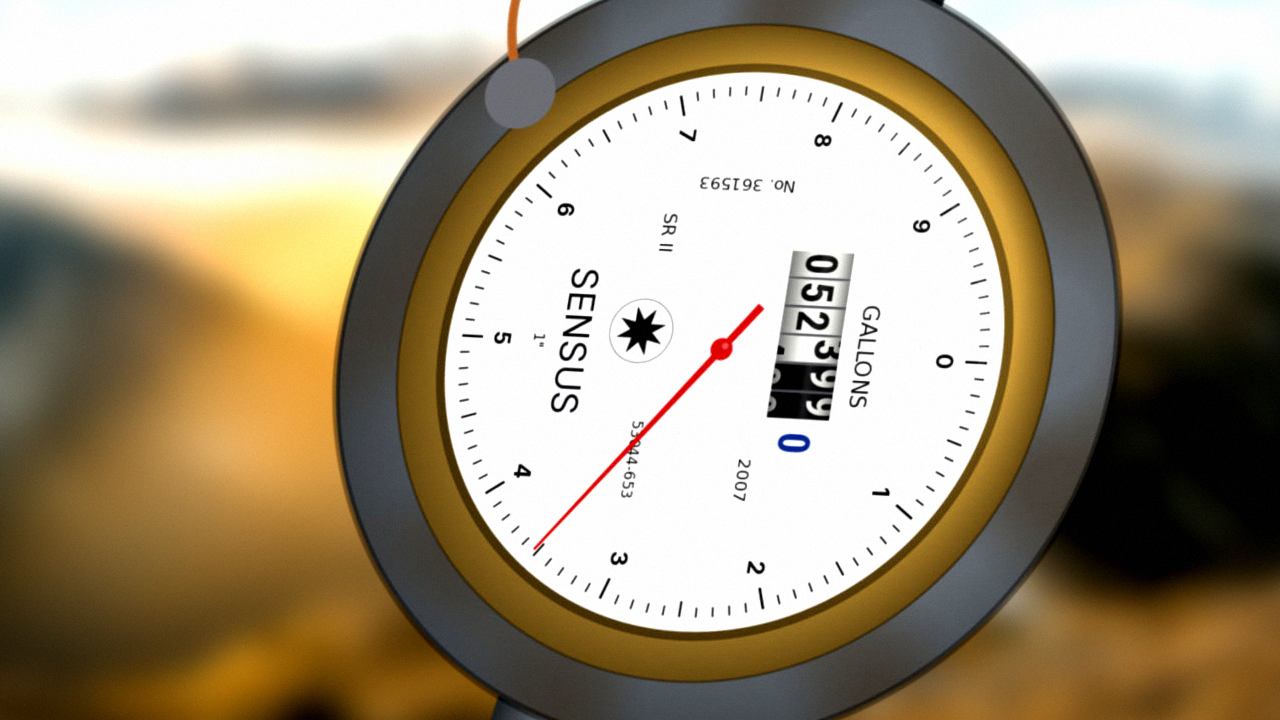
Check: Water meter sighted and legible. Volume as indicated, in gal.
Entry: 523993.5 gal
